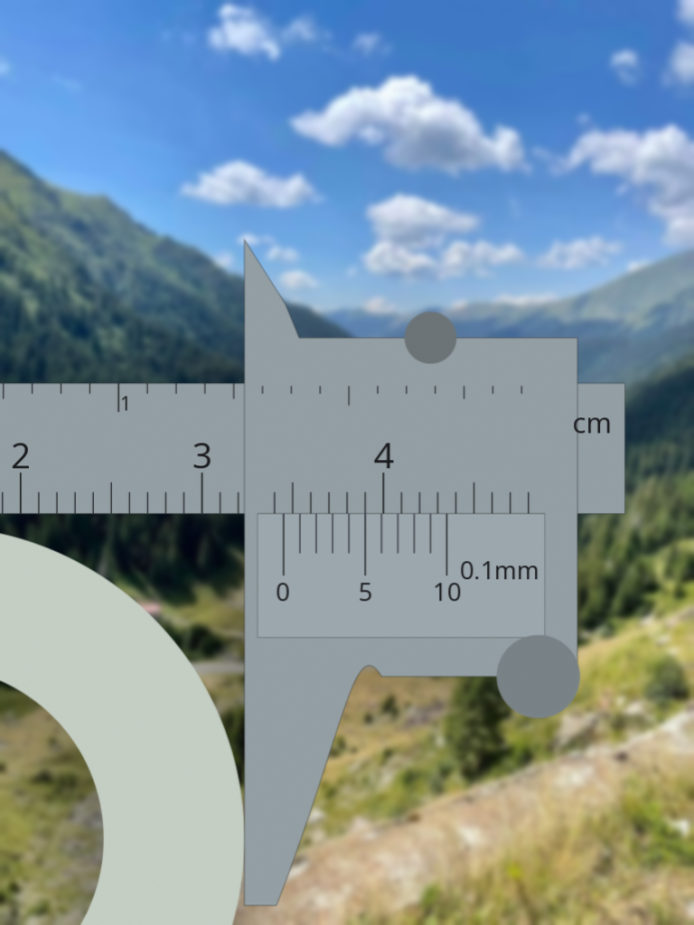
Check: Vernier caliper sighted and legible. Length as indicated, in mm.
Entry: 34.5 mm
